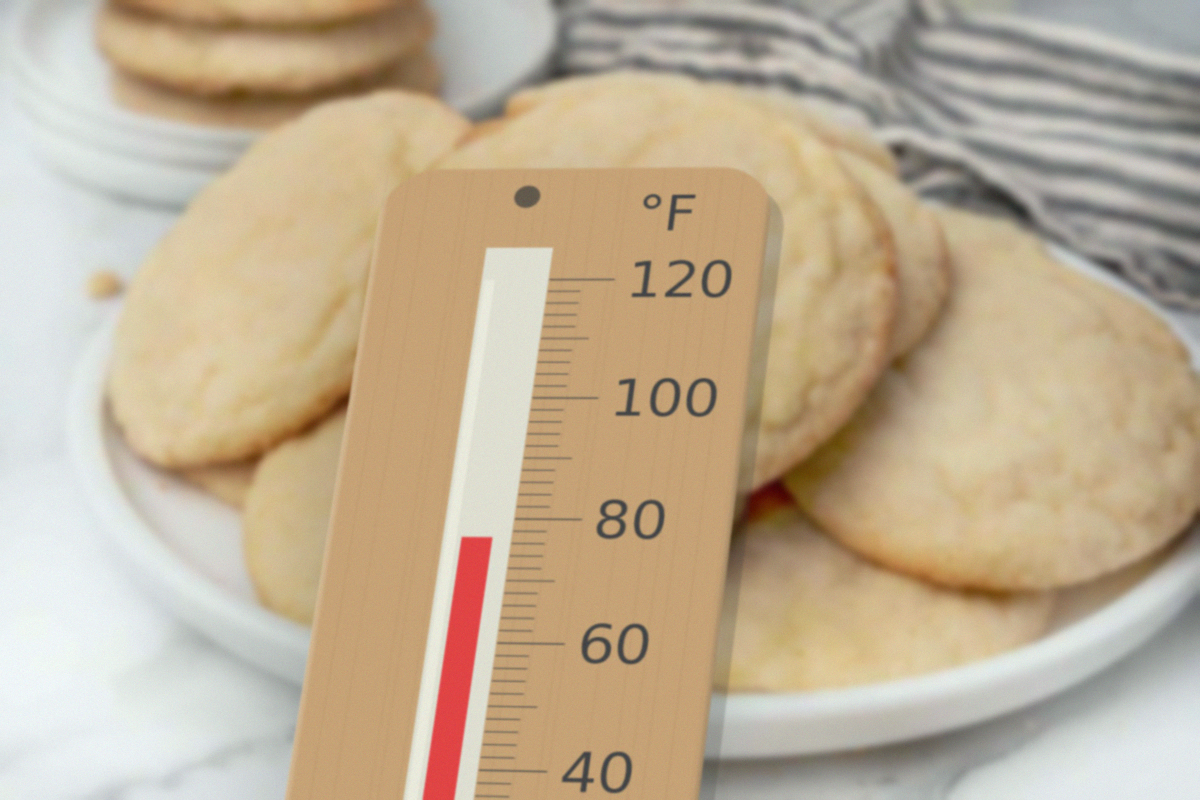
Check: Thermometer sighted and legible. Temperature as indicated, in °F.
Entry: 77 °F
